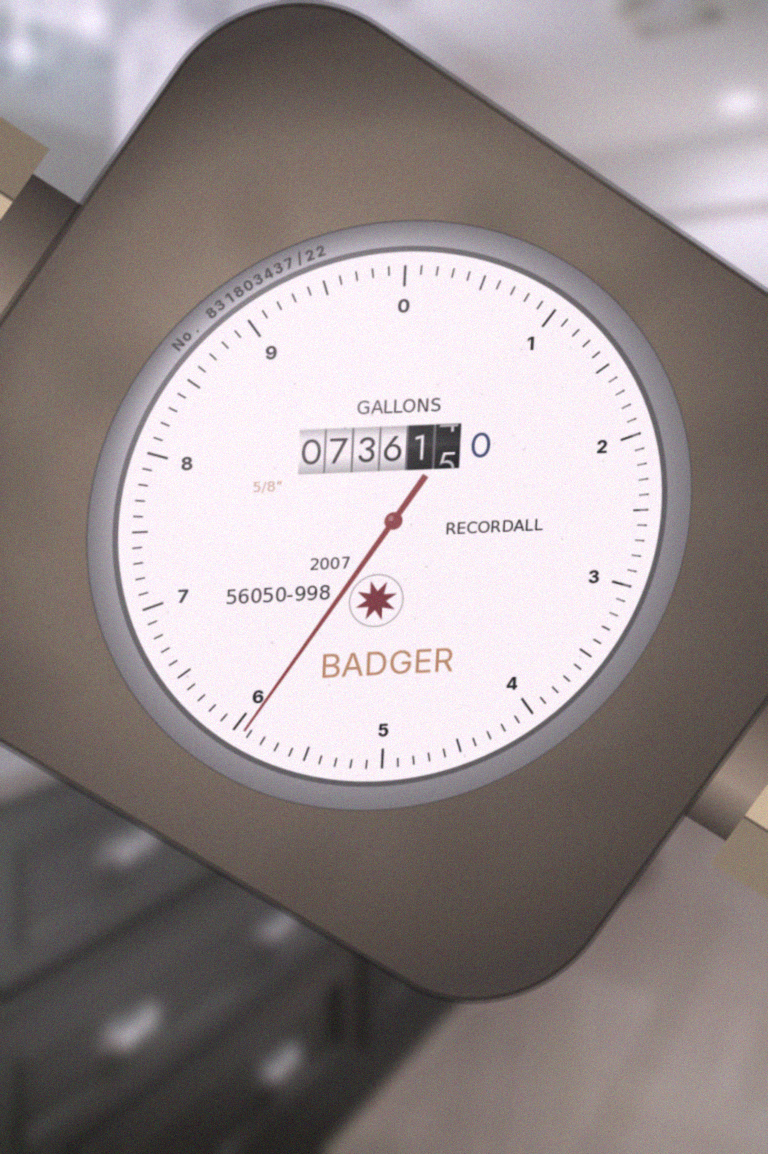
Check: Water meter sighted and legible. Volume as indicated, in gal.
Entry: 736145.9 gal
